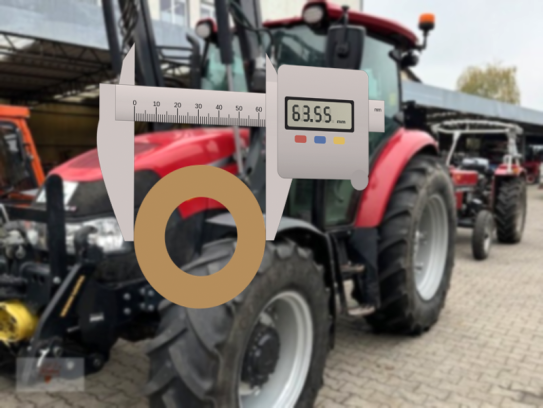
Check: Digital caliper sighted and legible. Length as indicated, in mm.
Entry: 63.55 mm
